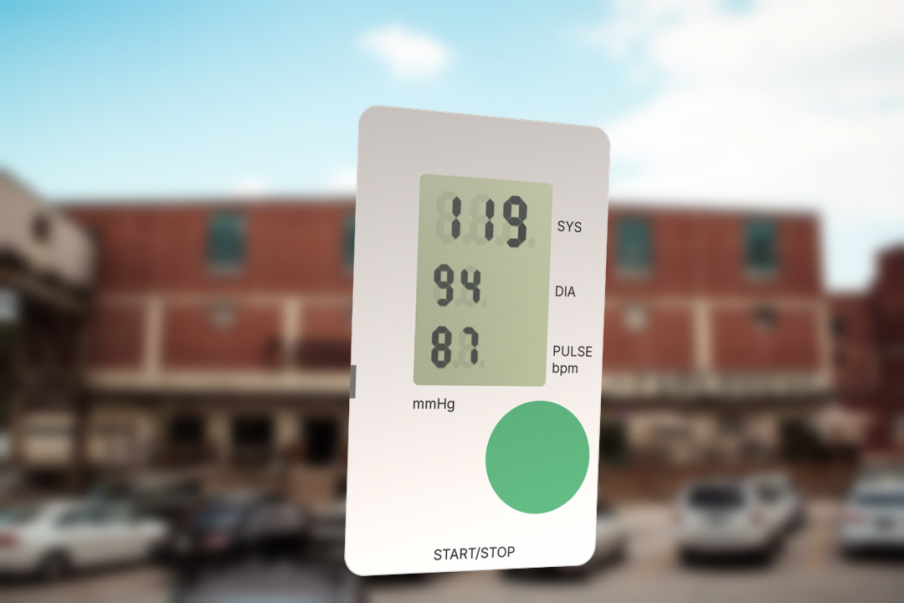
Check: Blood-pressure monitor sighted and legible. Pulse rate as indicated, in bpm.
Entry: 87 bpm
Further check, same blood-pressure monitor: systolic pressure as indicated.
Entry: 119 mmHg
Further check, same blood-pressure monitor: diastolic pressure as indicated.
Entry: 94 mmHg
